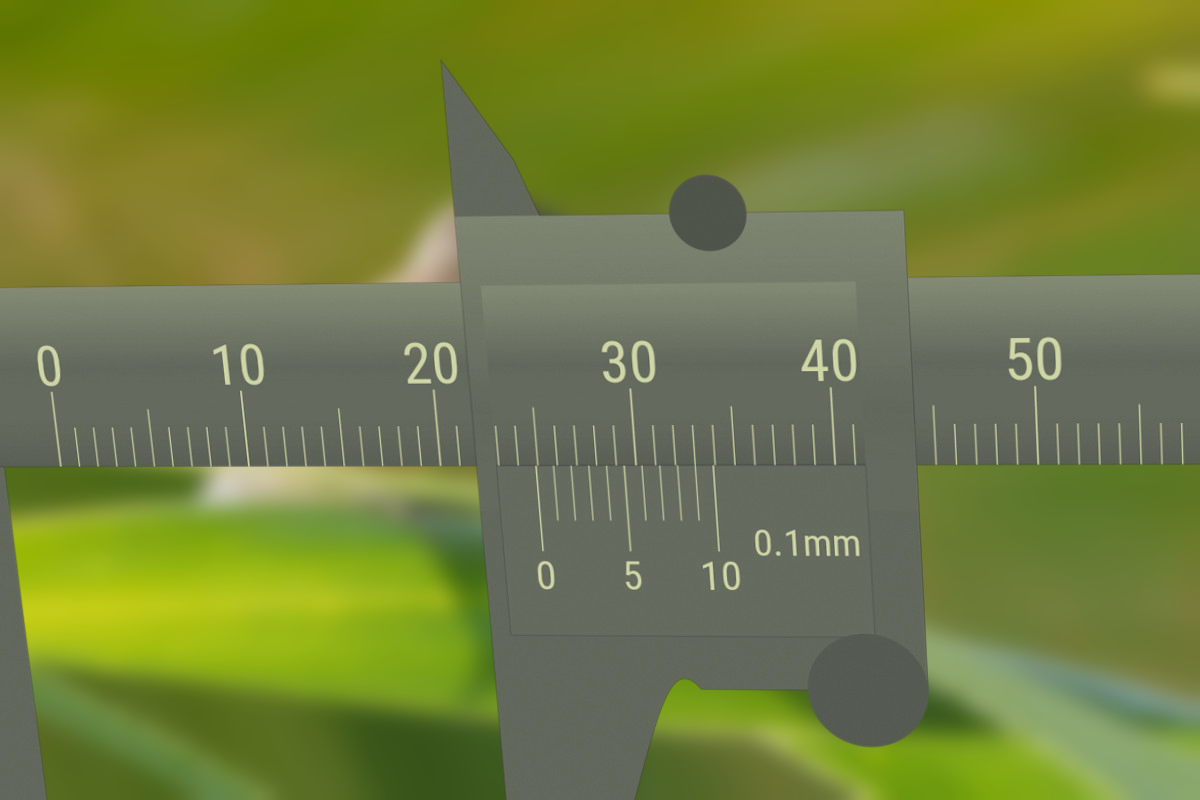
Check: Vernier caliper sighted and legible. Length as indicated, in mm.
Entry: 24.9 mm
